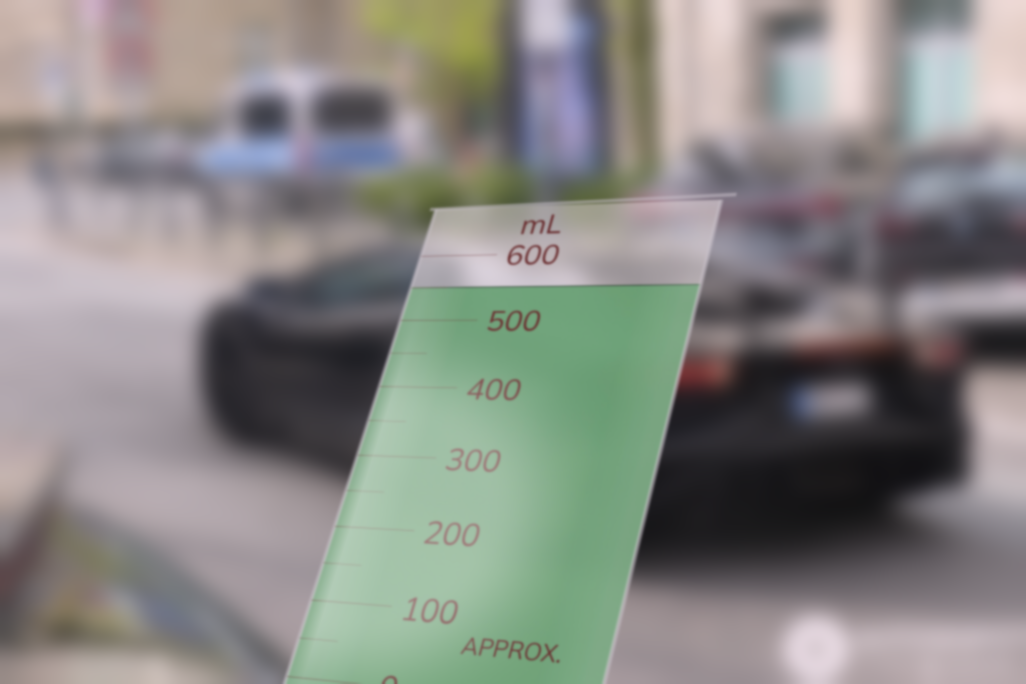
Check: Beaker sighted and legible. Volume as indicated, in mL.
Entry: 550 mL
